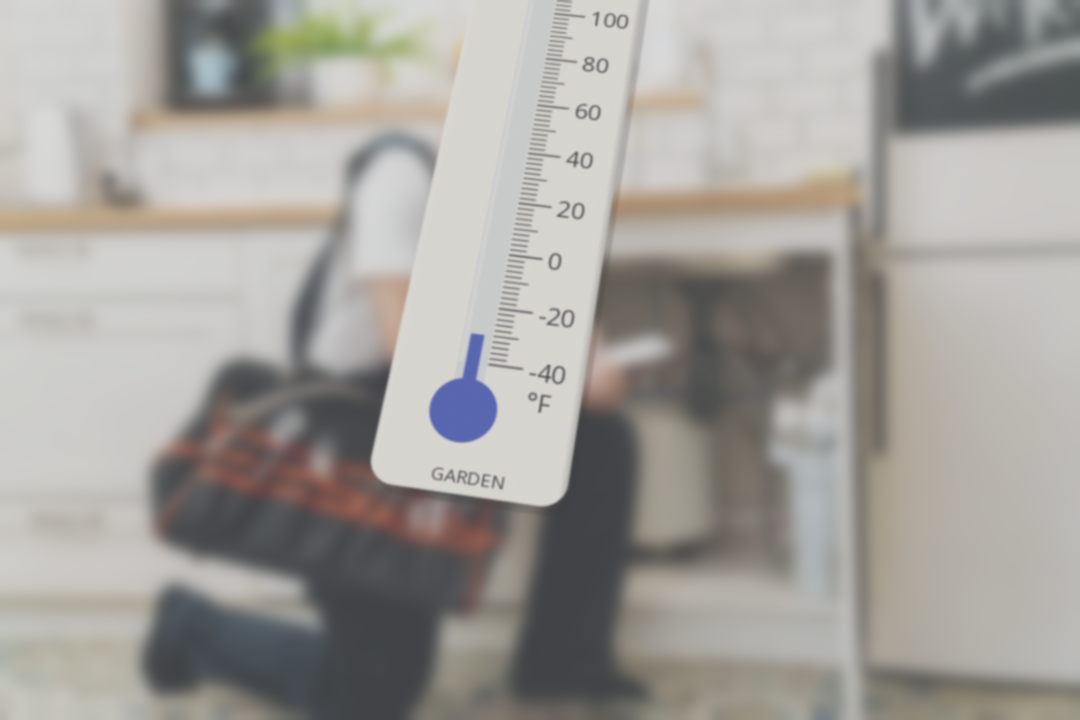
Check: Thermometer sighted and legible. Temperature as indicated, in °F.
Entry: -30 °F
